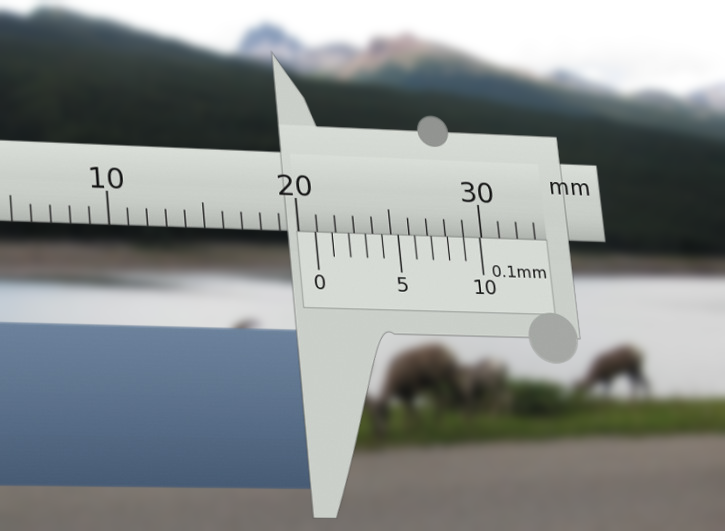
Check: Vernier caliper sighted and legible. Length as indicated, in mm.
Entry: 20.9 mm
